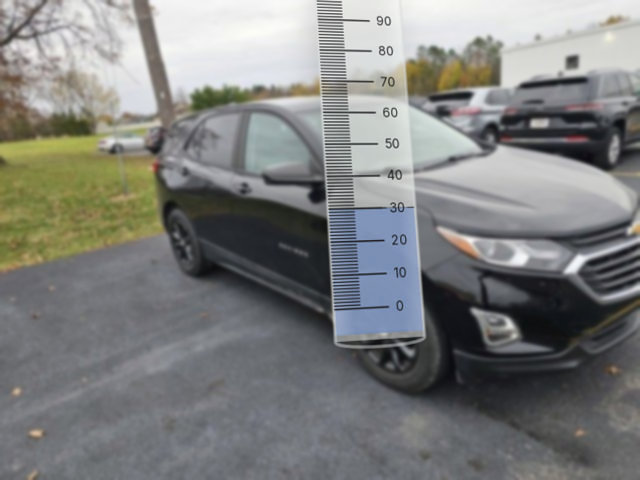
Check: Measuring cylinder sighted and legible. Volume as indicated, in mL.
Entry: 30 mL
